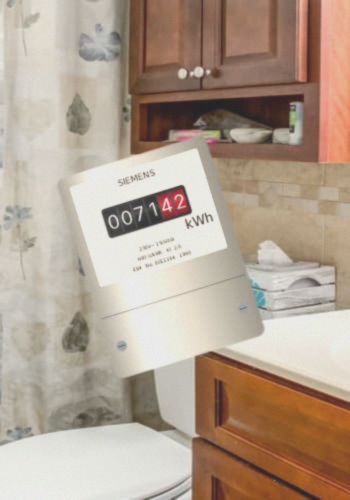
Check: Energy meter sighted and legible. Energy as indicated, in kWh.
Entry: 71.42 kWh
